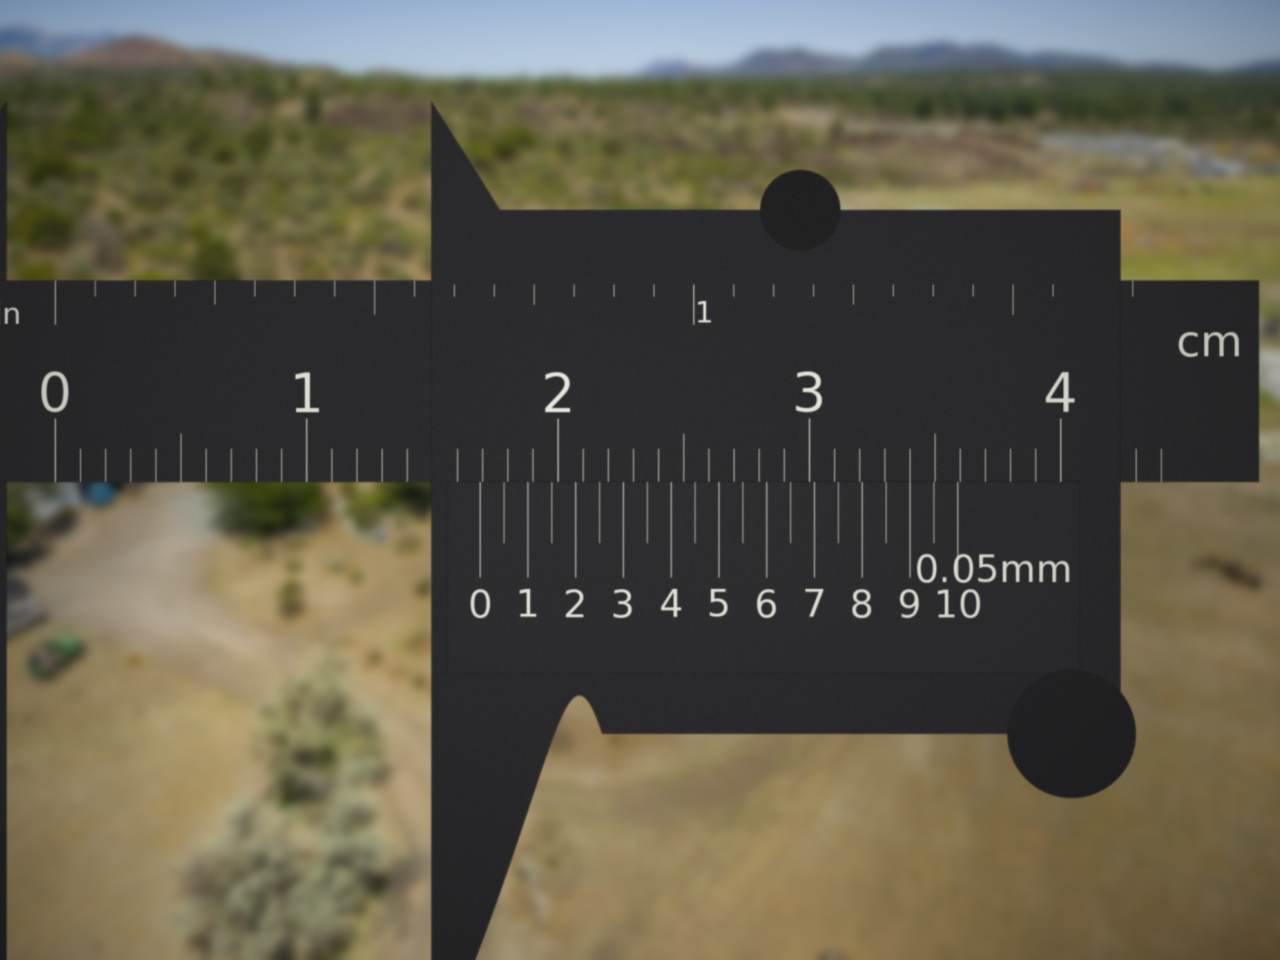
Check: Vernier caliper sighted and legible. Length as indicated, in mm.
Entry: 16.9 mm
